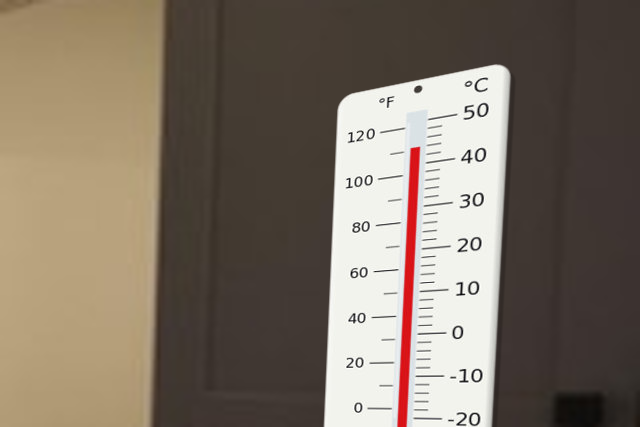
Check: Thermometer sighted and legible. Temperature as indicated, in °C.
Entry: 44 °C
